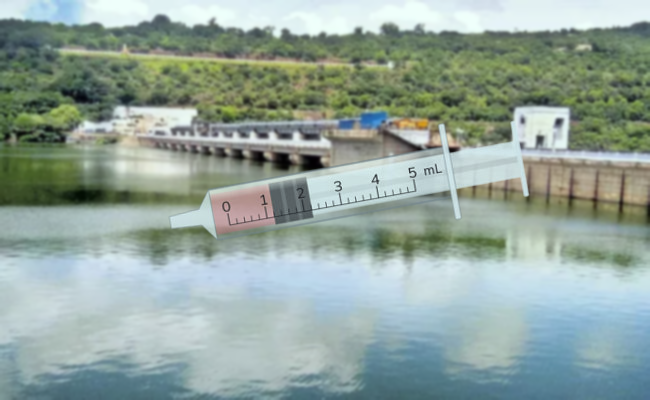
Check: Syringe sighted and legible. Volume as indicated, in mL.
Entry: 1.2 mL
